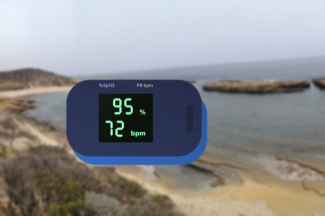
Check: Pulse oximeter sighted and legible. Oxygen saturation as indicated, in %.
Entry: 95 %
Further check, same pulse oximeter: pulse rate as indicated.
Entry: 72 bpm
